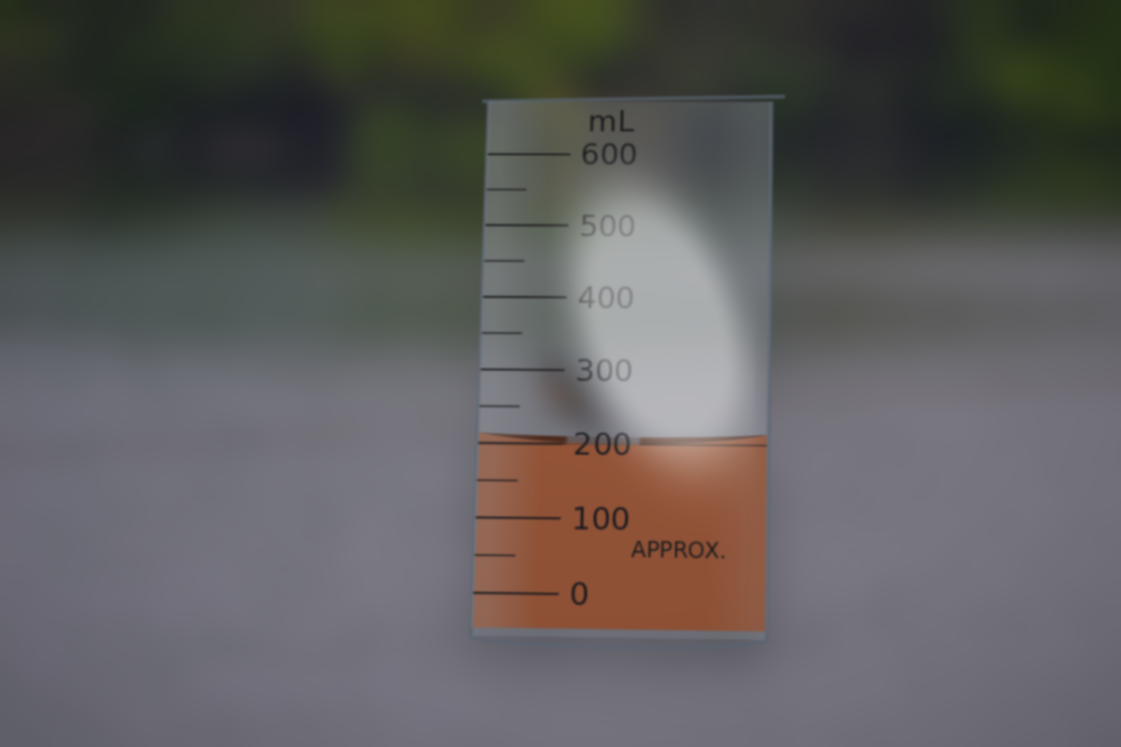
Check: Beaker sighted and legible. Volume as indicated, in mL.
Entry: 200 mL
